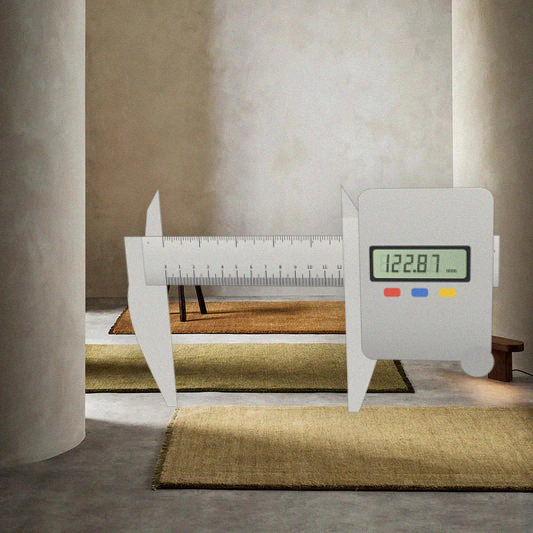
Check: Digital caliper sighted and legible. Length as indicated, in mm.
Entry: 122.87 mm
